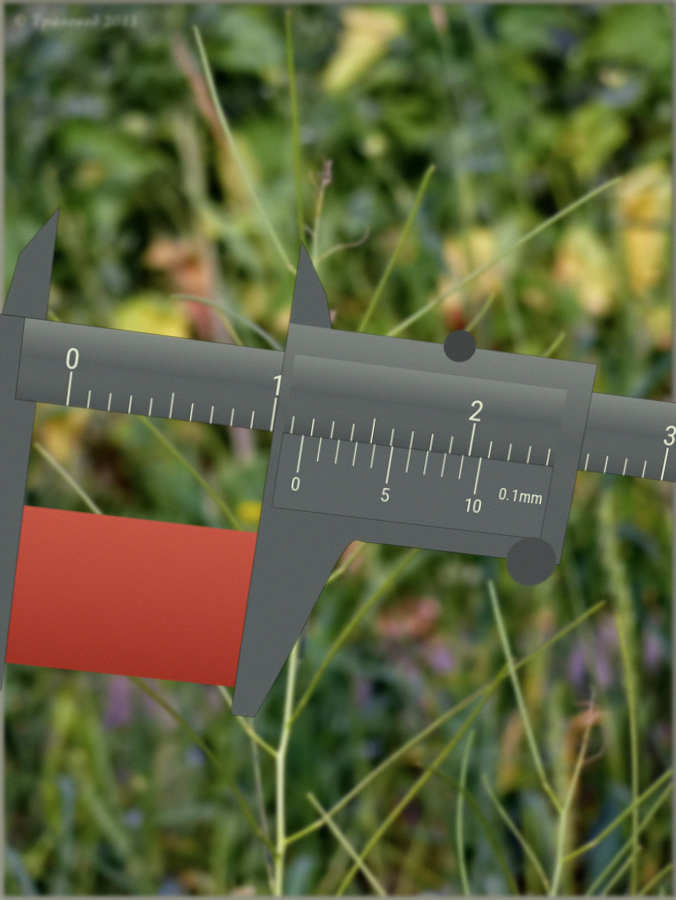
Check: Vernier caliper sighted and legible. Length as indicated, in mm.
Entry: 11.6 mm
